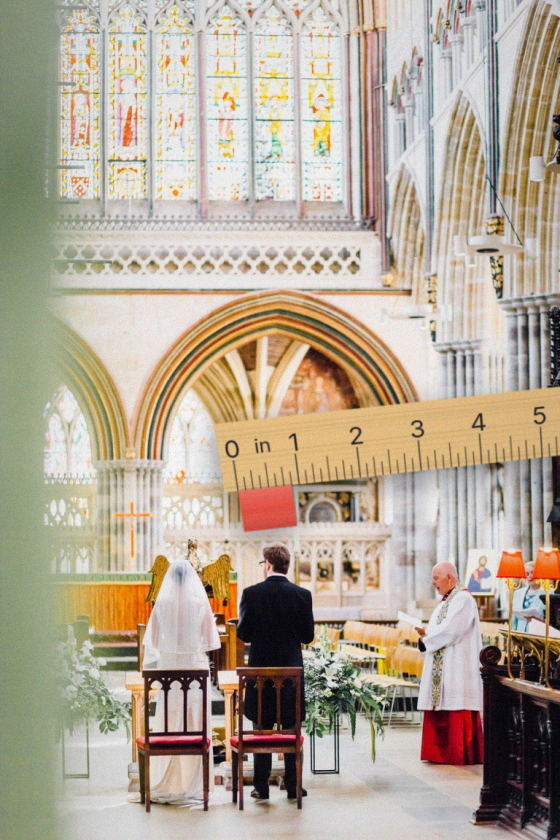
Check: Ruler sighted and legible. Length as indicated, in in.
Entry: 0.875 in
